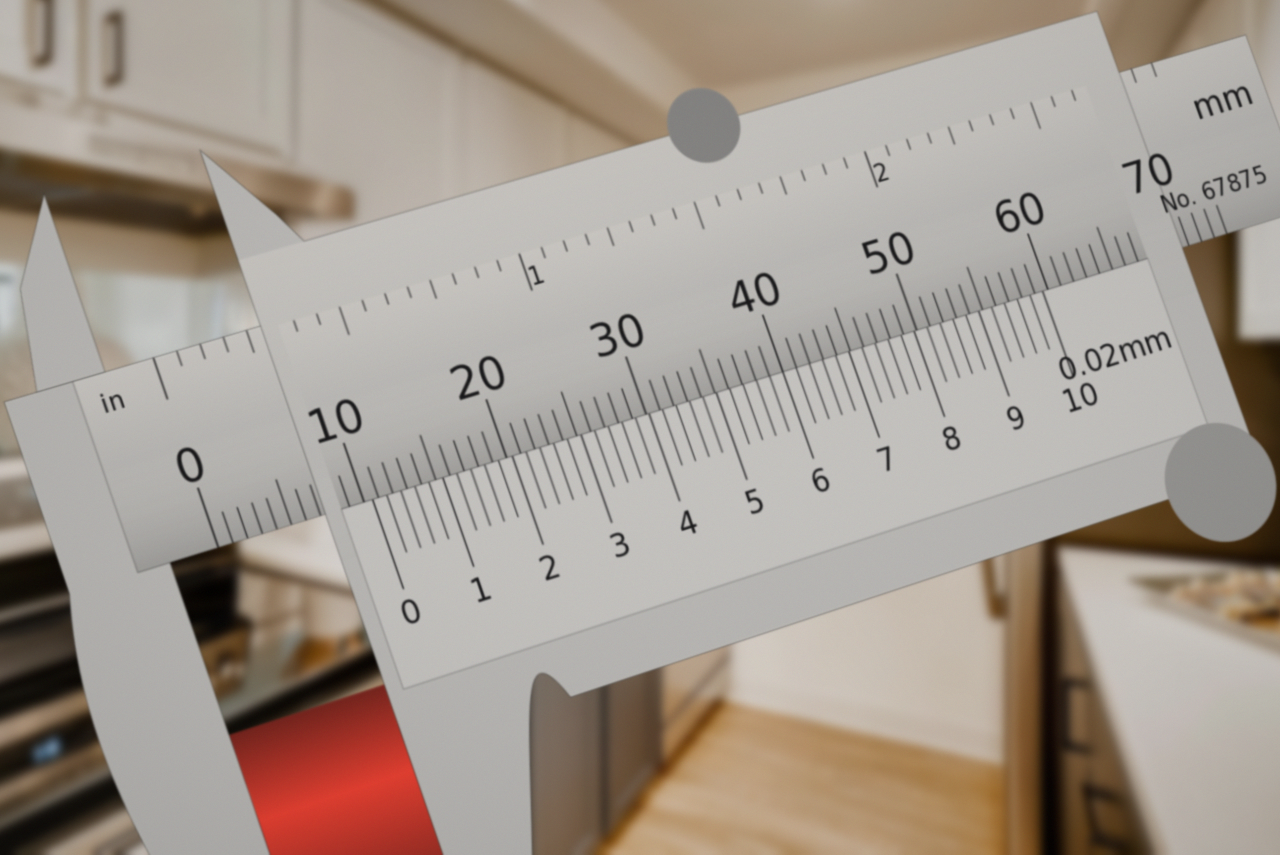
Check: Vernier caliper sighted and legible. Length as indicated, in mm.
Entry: 10.6 mm
